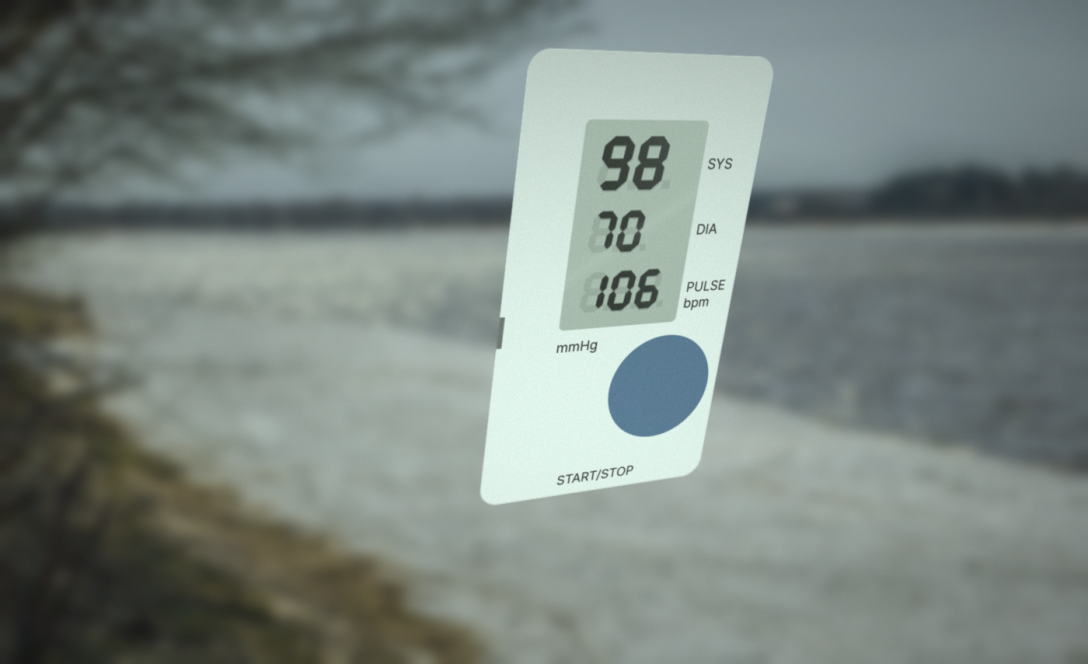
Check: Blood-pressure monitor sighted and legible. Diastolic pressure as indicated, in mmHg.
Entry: 70 mmHg
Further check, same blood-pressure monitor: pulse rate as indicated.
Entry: 106 bpm
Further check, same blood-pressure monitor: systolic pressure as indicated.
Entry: 98 mmHg
